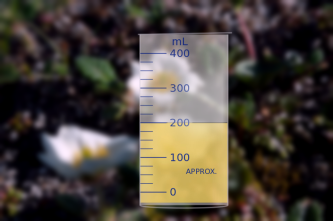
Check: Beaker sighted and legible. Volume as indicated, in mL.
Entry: 200 mL
